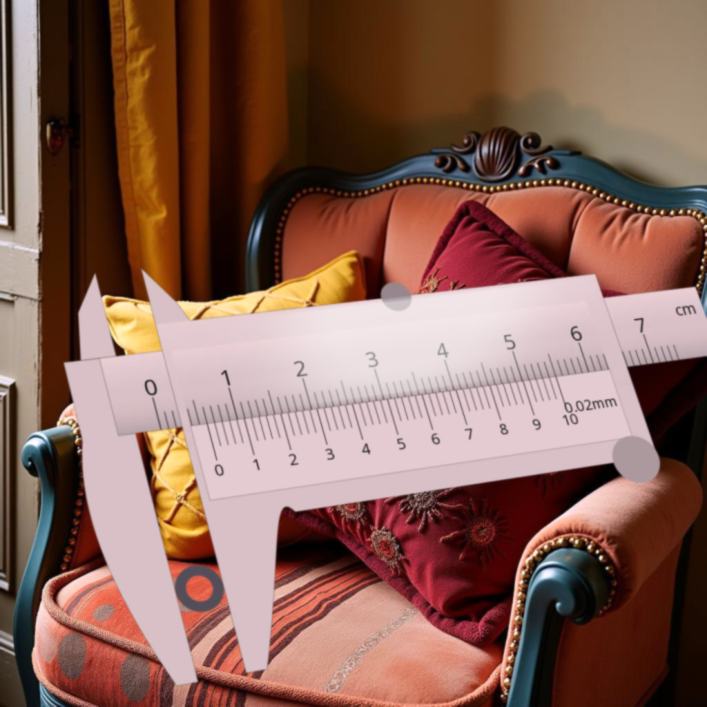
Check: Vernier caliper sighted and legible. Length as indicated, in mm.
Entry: 6.0 mm
